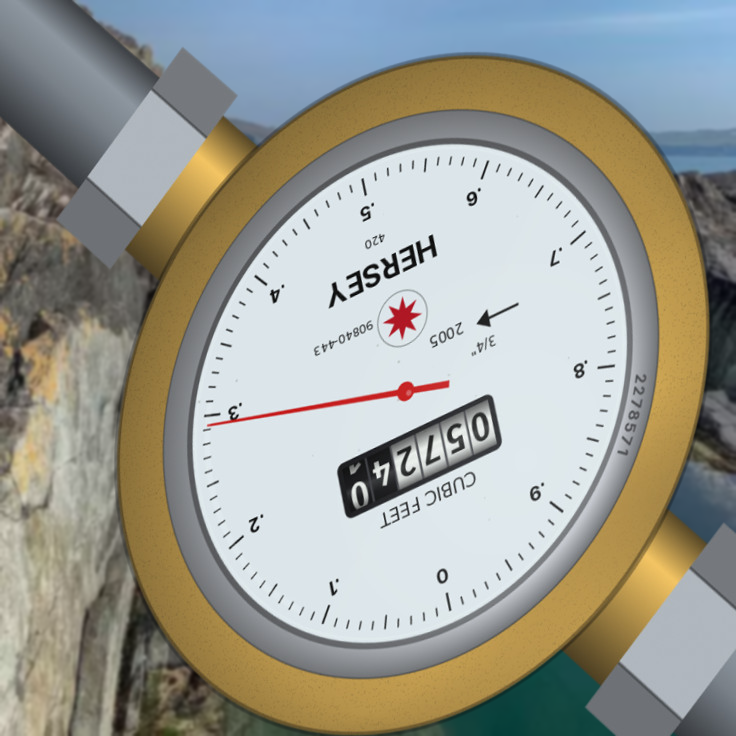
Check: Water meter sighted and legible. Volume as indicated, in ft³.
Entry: 57240.29 ft³
